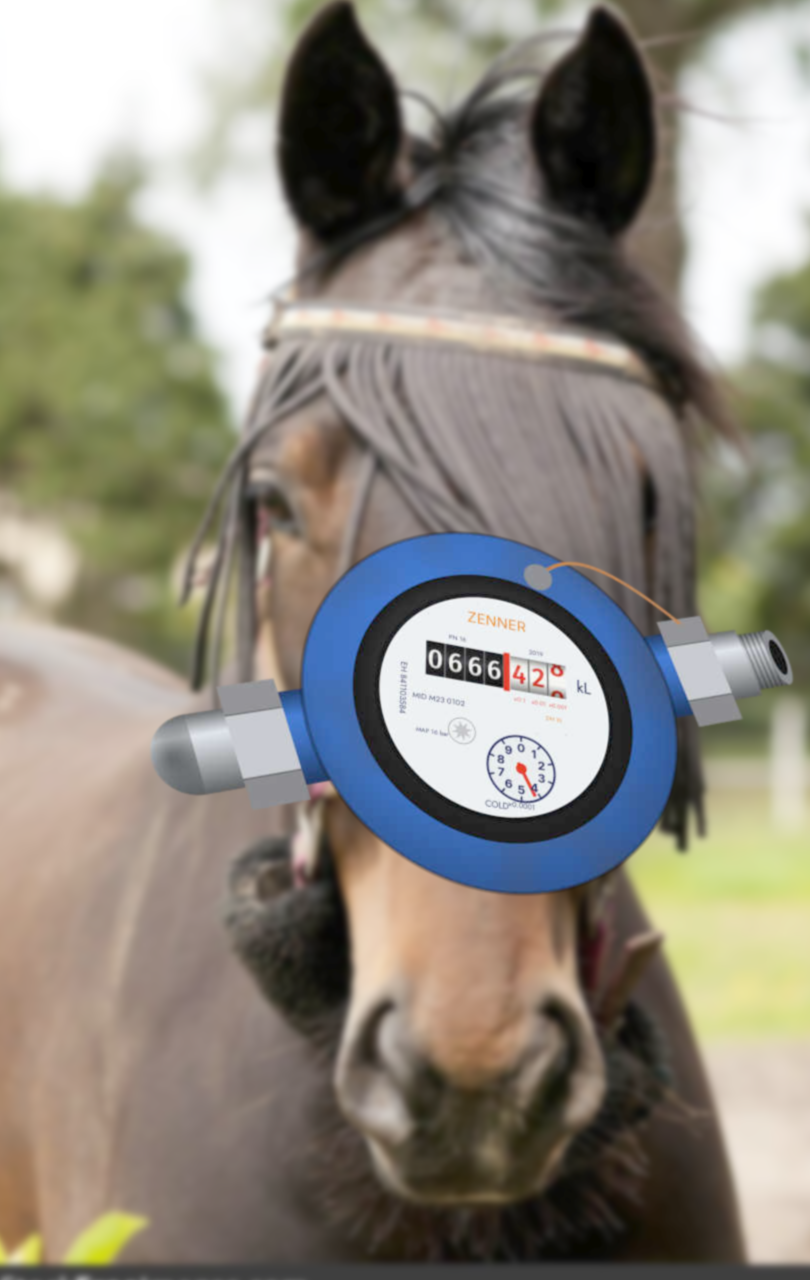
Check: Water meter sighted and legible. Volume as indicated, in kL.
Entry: 666.4284 kL
